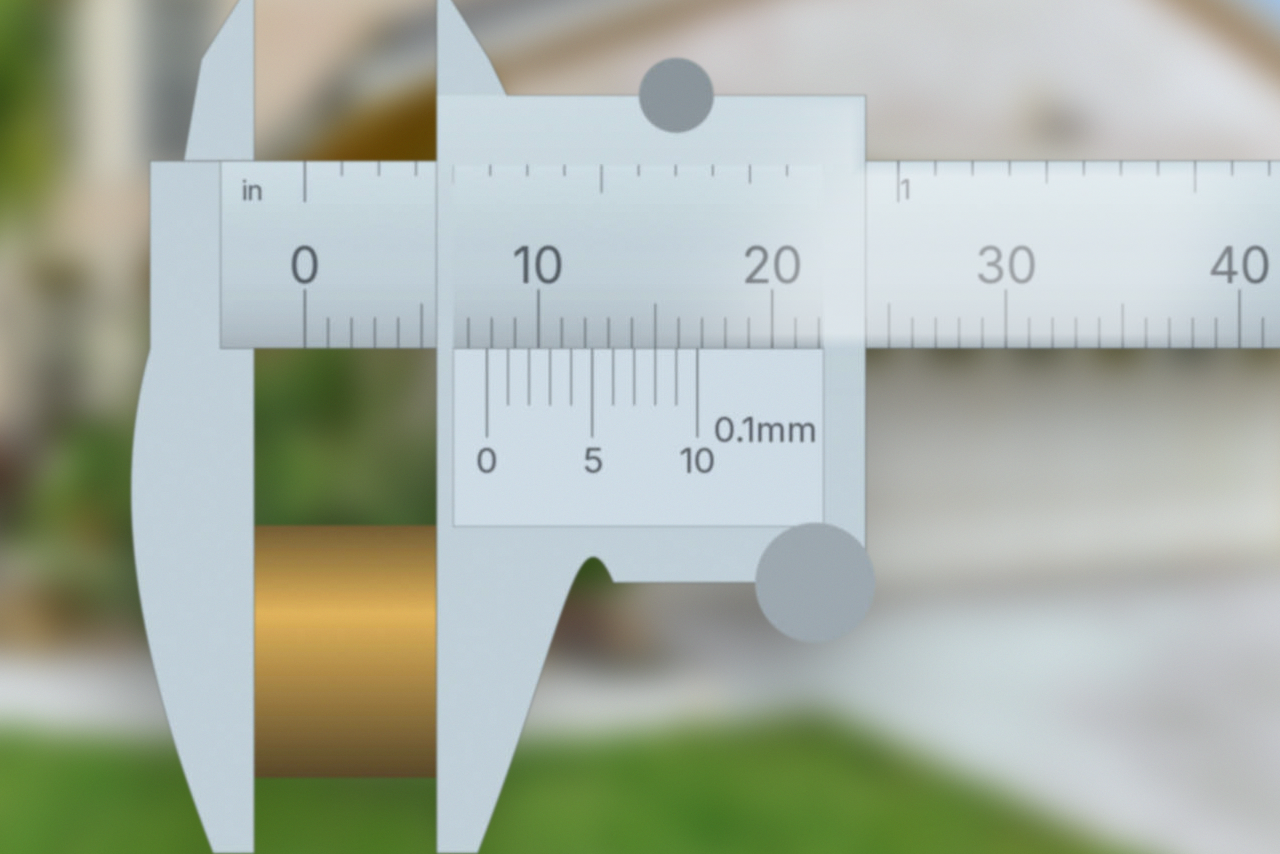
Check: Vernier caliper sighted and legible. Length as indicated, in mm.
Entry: 7.8 mm
